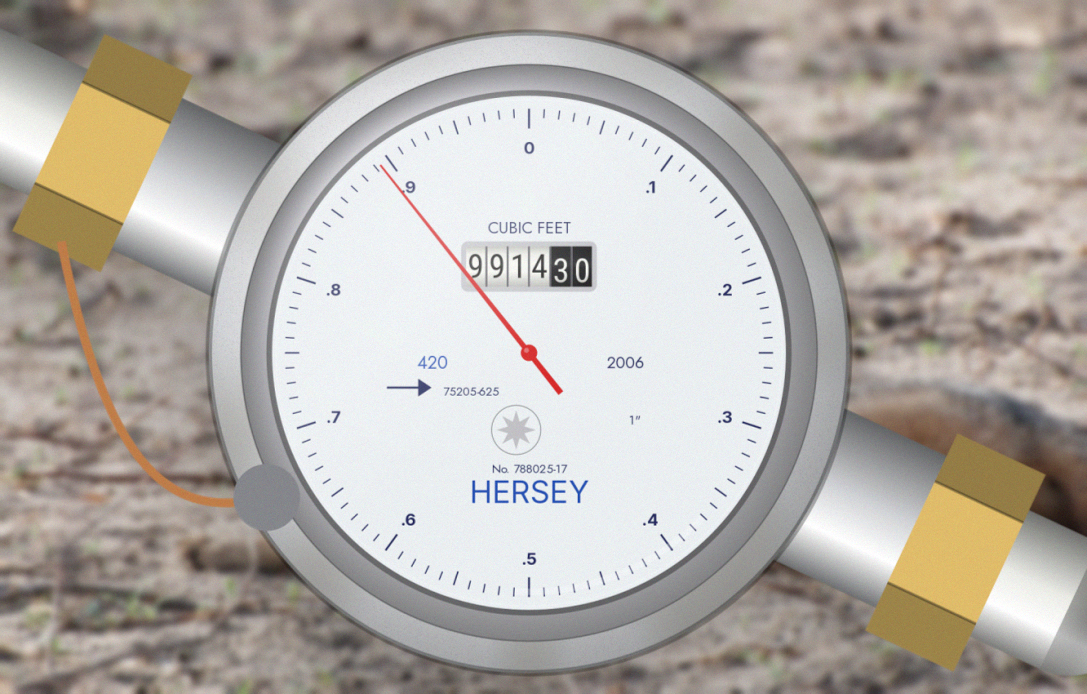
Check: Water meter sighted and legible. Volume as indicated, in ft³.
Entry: 991429.89 ft³
